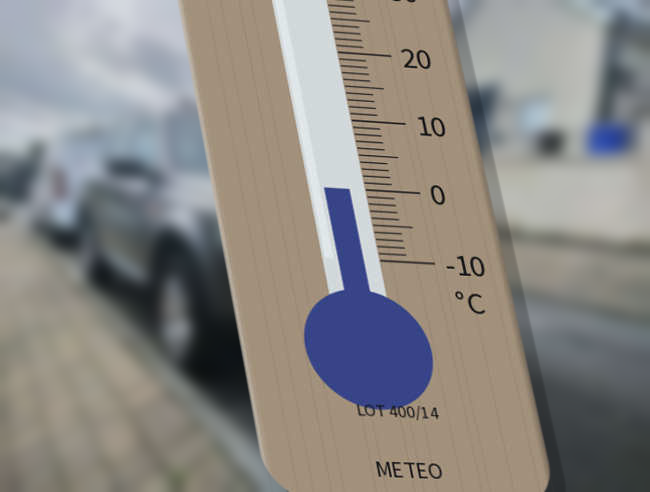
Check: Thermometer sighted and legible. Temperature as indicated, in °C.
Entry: 0 °C
